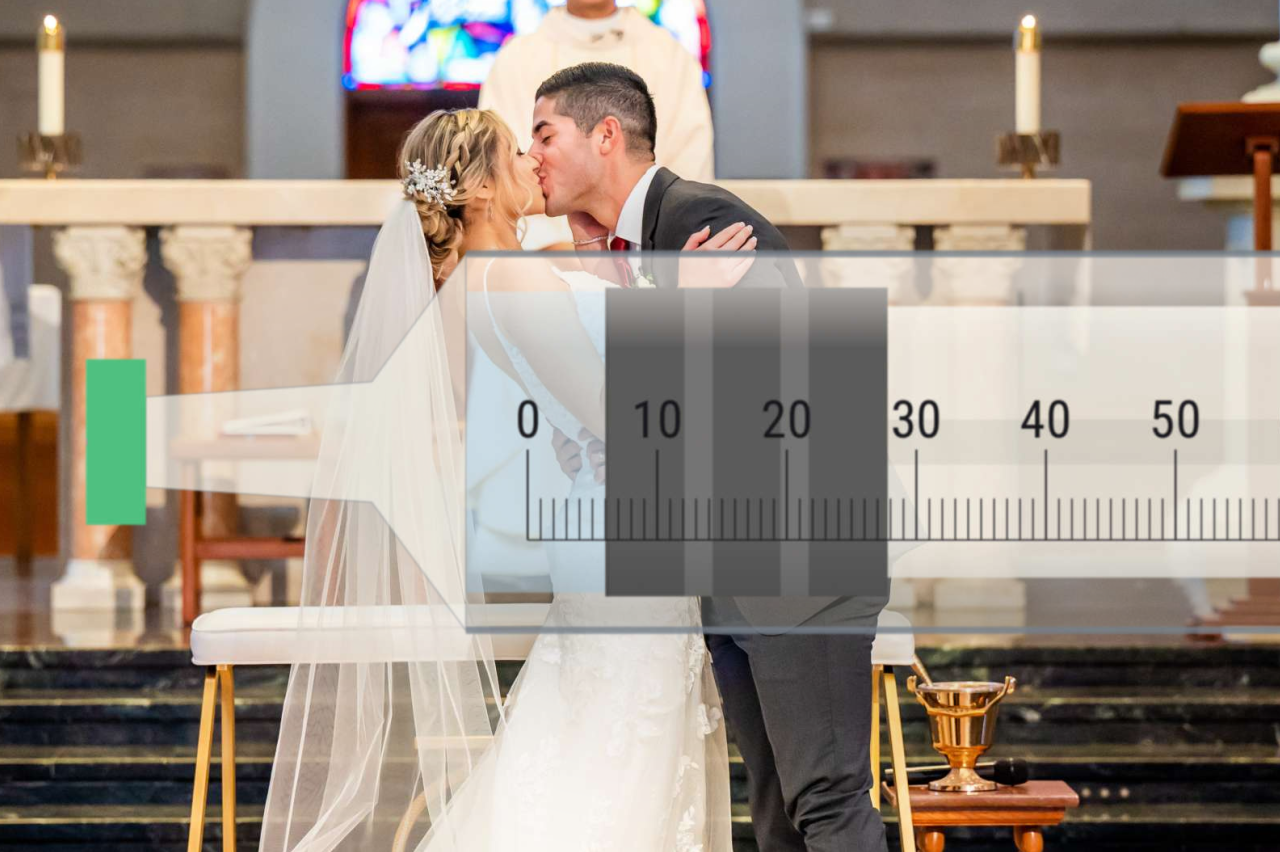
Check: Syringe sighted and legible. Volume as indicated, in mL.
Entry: 6 mL
